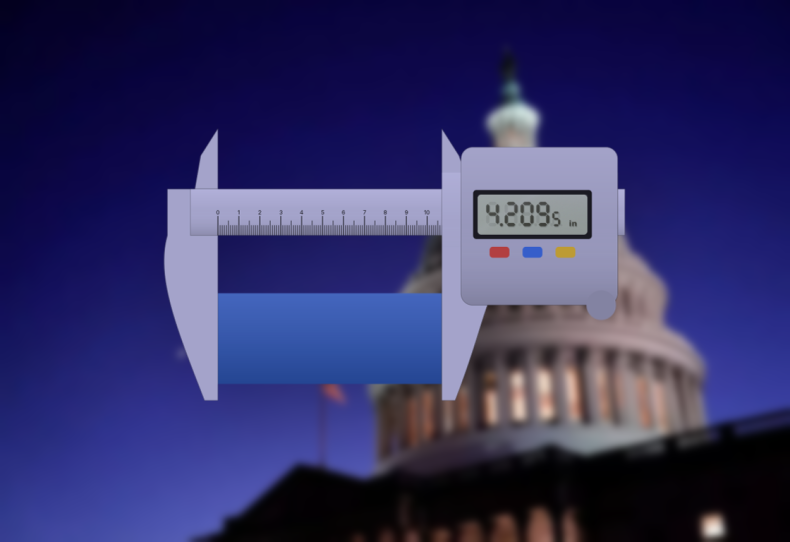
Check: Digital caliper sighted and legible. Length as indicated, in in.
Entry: 4.2095 in
